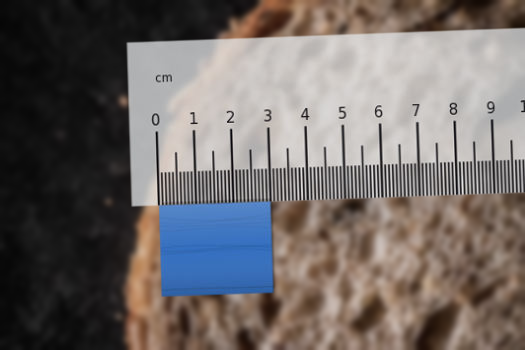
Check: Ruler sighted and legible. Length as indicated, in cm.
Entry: 3 cm
